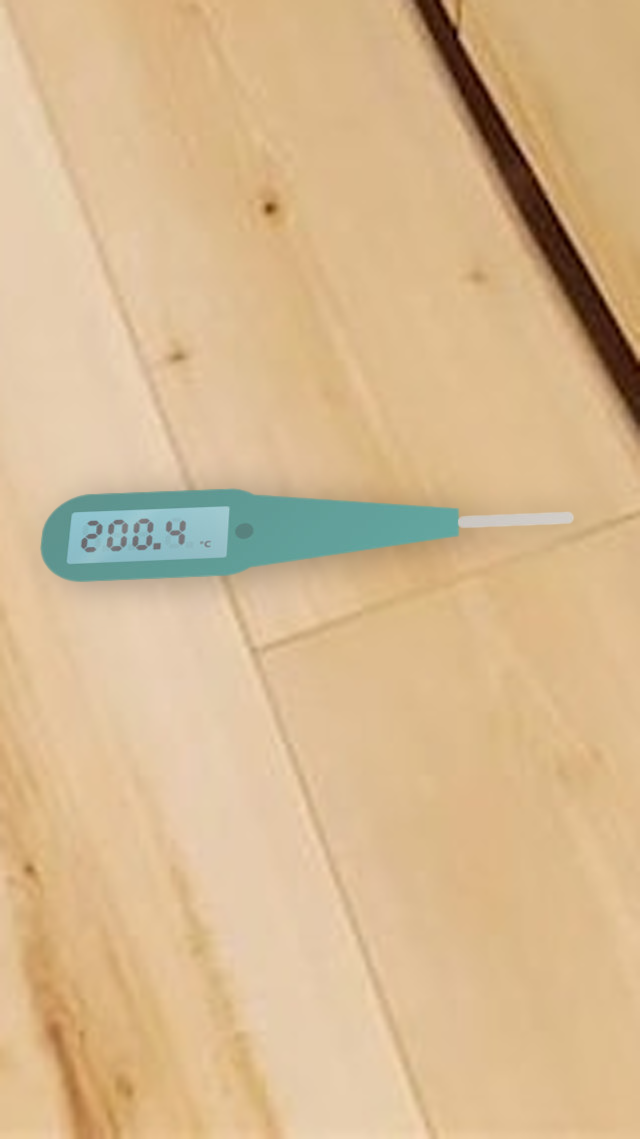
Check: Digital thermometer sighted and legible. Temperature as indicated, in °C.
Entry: 200.4 °C
